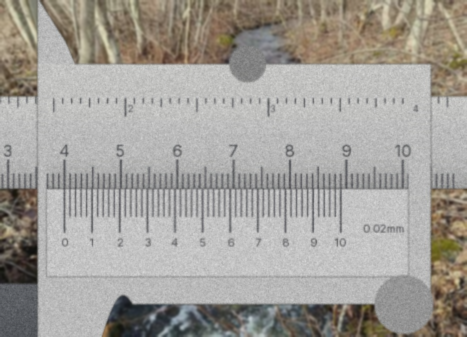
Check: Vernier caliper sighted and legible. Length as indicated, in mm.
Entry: 40.0 mm
